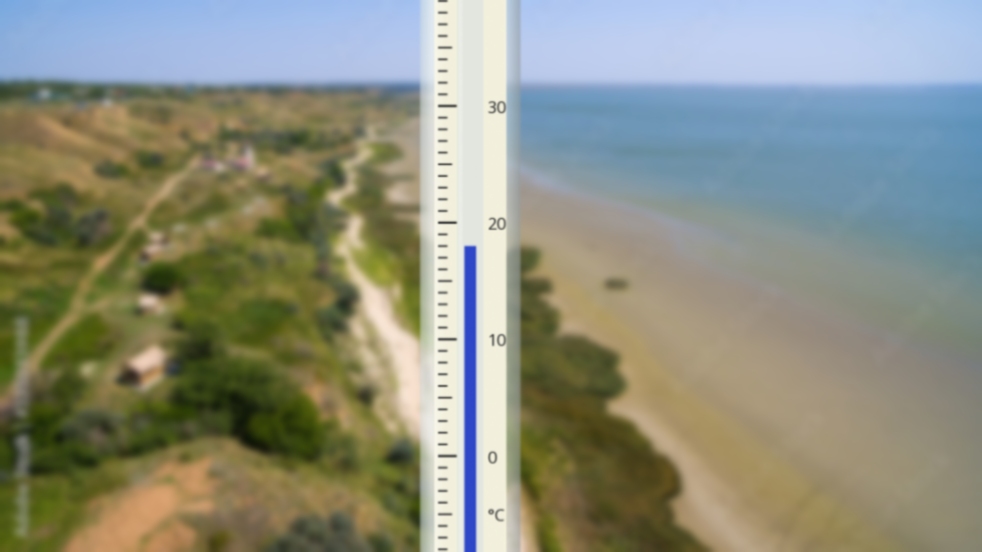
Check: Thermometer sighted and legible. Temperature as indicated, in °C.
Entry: 18 °C
